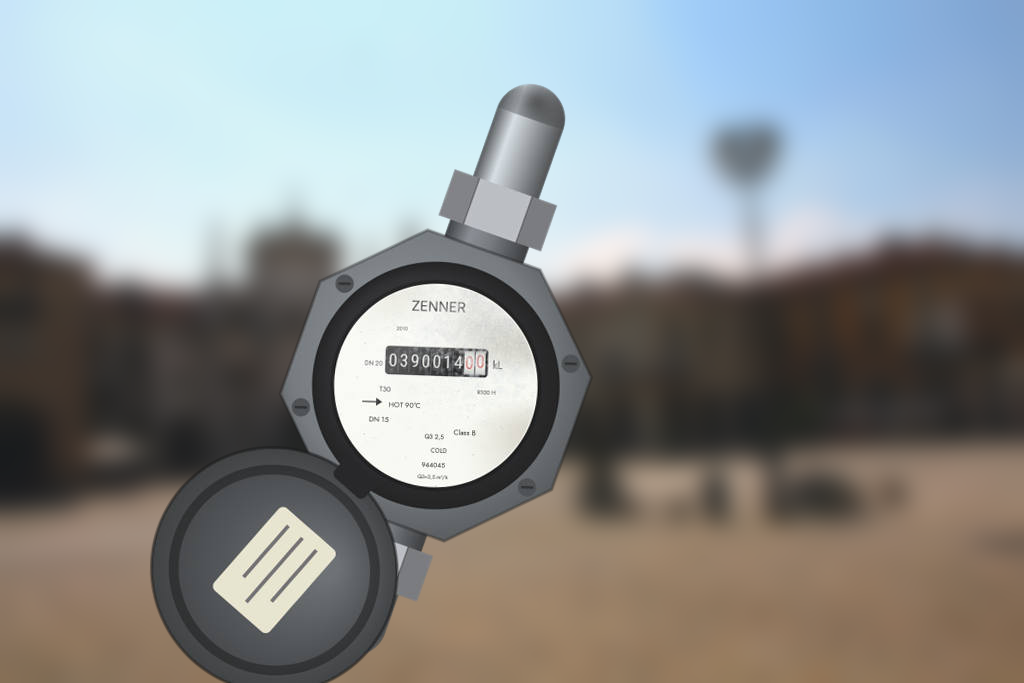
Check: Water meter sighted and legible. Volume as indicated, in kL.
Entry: 390014.00 kL
